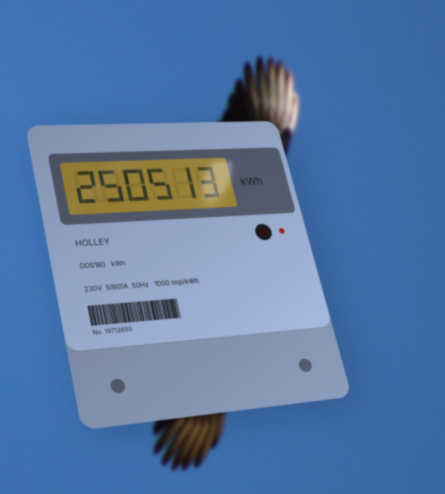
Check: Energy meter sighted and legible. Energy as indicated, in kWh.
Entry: 250513 kWh
